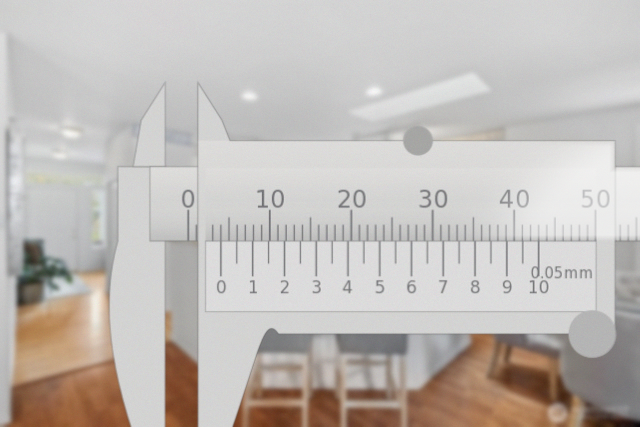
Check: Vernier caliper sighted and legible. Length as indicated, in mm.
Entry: 4.0 mm
